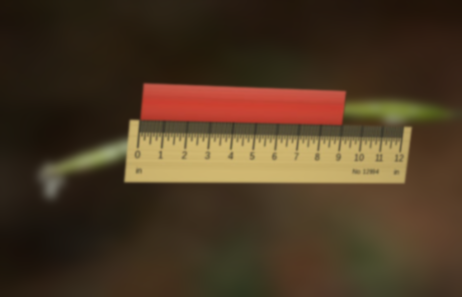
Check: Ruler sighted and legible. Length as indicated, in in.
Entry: 9 in
